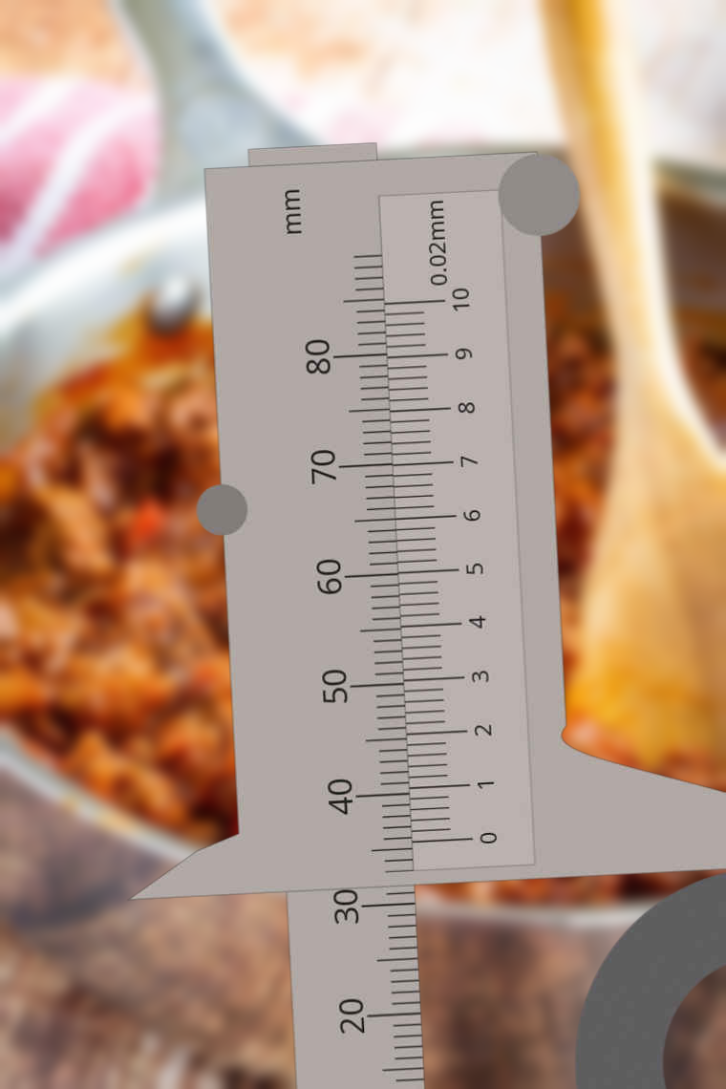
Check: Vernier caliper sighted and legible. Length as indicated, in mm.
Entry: 35.6 mm
